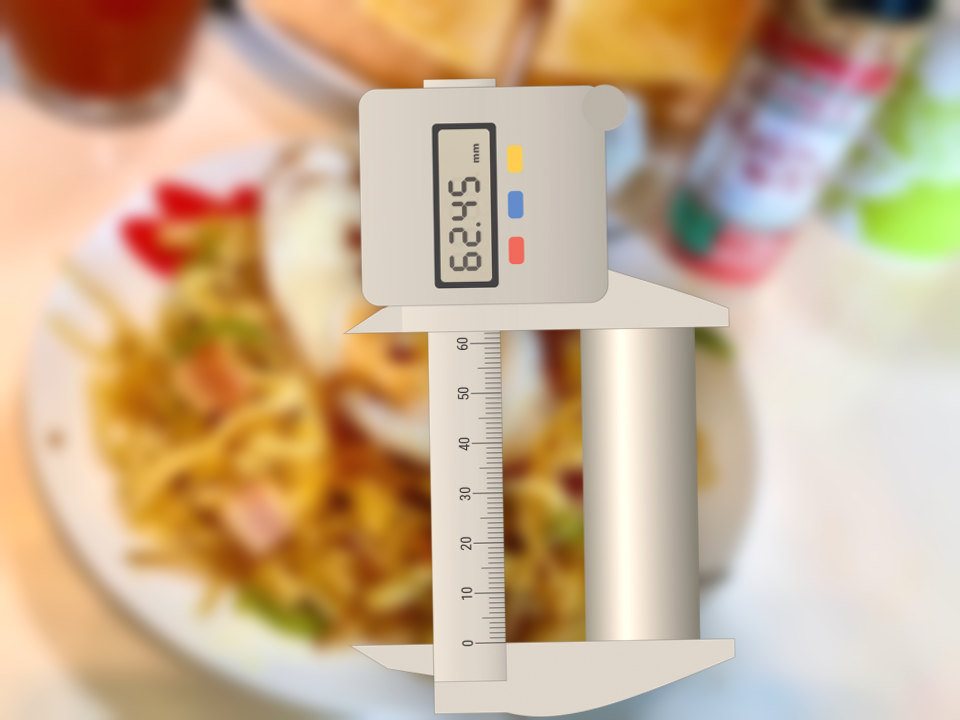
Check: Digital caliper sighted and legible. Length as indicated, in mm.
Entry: 62.45 mm
